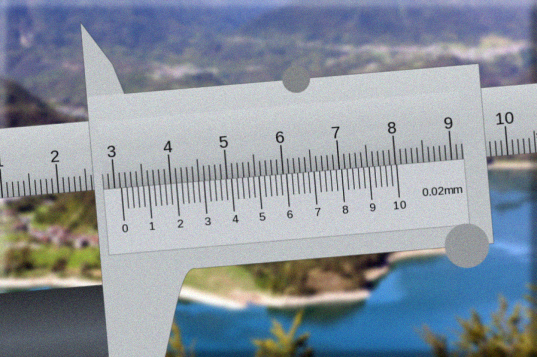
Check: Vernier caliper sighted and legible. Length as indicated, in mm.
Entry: 31.2 mm
